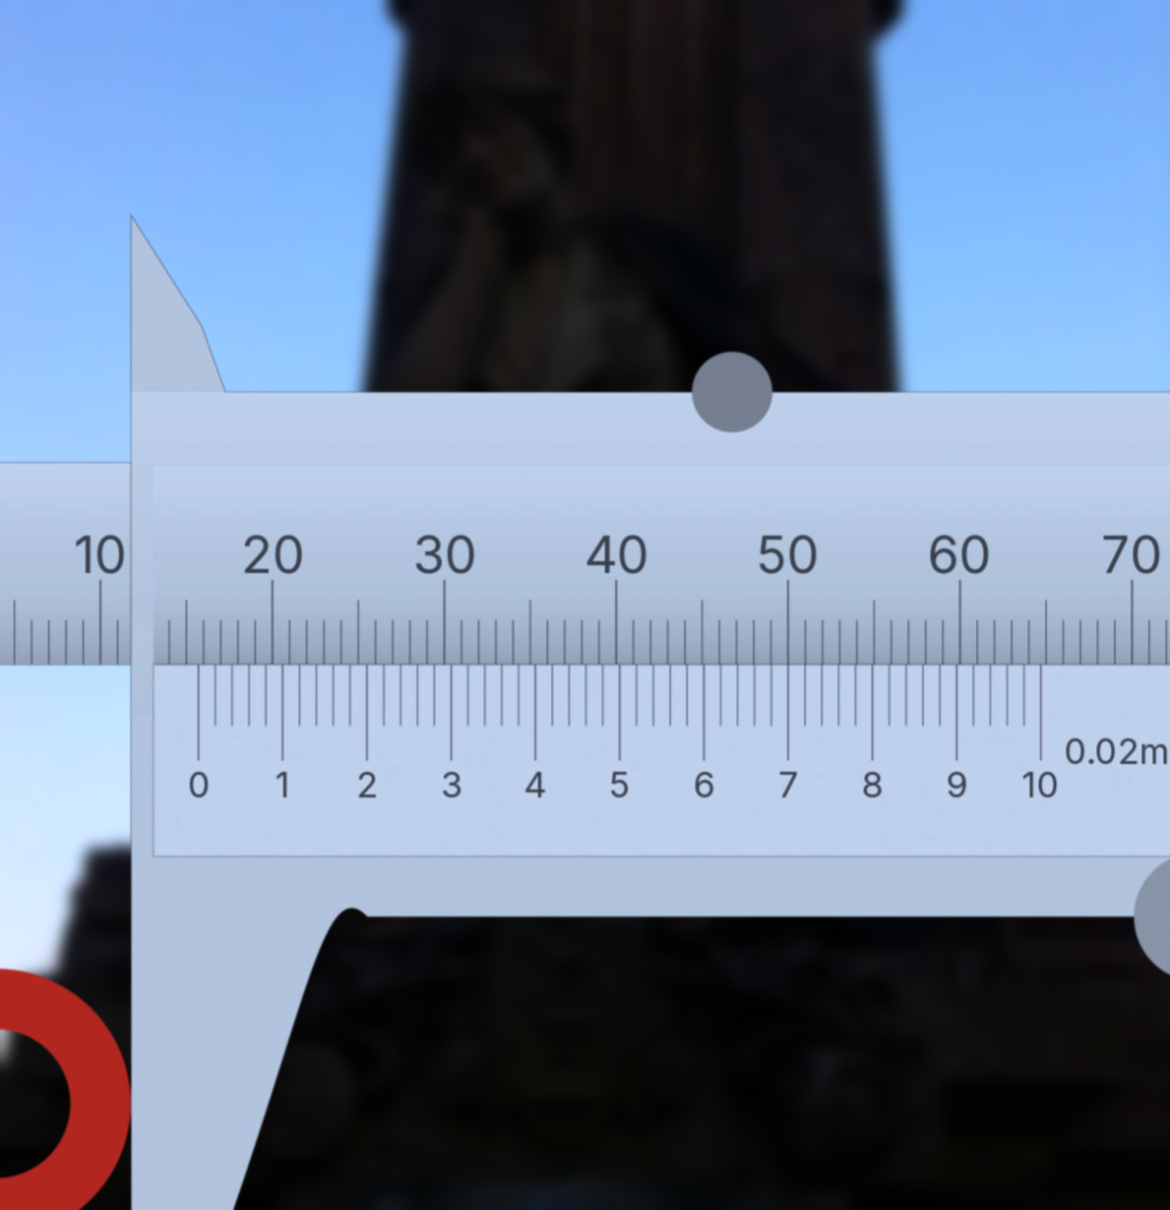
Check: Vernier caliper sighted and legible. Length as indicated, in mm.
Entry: 15.7 mm
